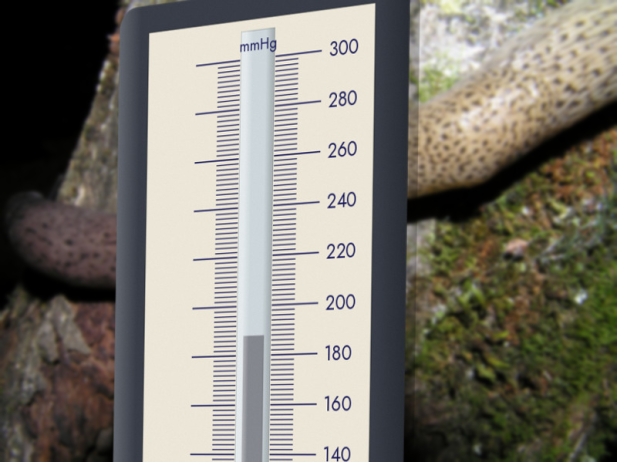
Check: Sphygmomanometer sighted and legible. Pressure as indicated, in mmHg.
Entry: 188 mmHg
